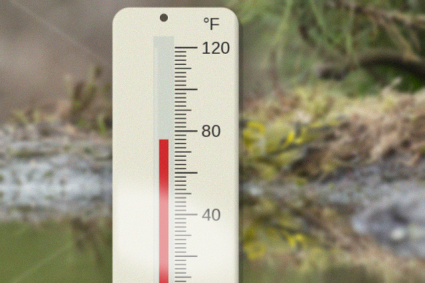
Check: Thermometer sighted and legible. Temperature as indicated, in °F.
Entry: 76 °F
